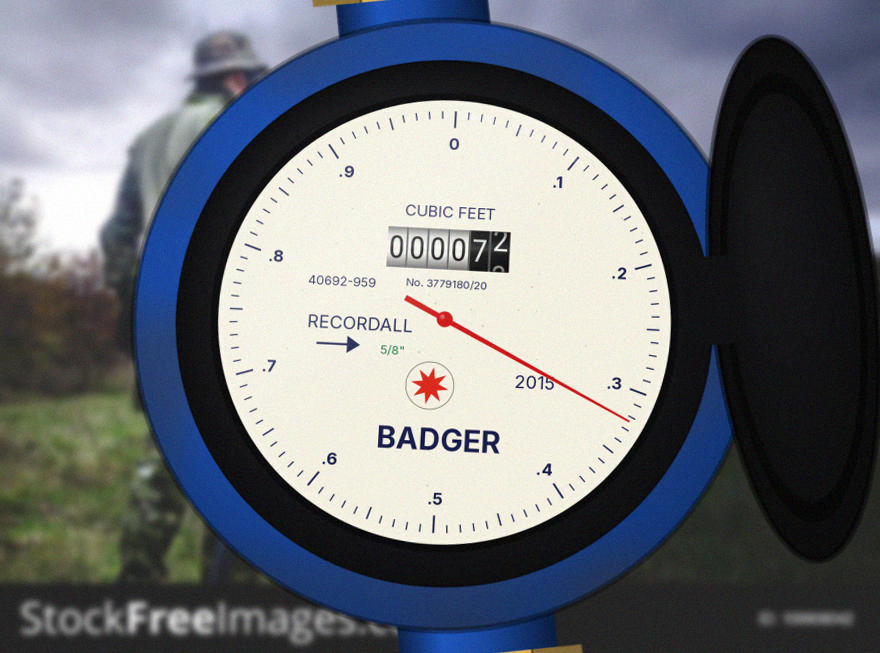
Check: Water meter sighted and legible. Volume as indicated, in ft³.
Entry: 72.32 ft³
